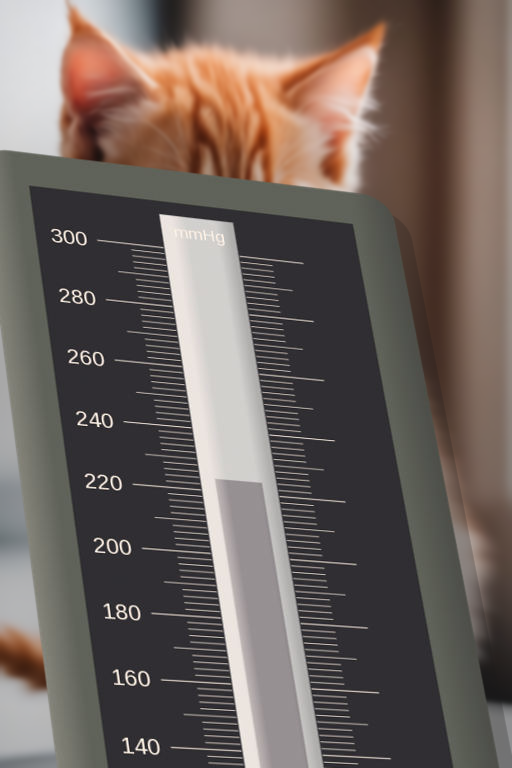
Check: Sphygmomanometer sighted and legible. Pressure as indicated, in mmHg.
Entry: 224 mmHg
